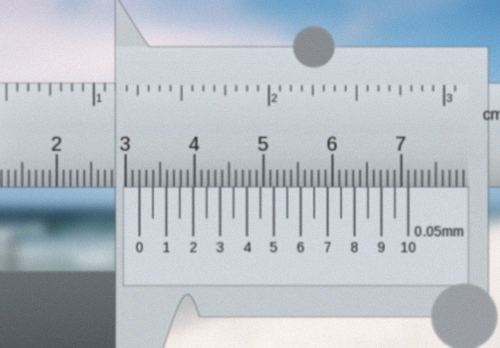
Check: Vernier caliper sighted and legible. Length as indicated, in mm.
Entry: 32.0 mm
